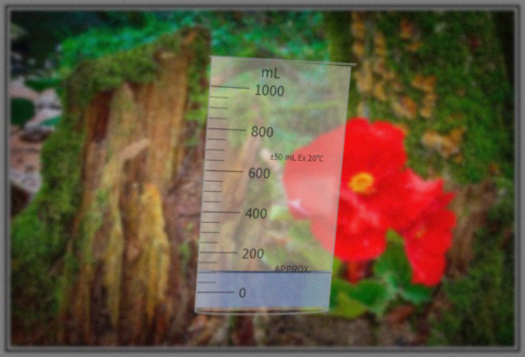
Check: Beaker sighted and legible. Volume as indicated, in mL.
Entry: 100 mL
